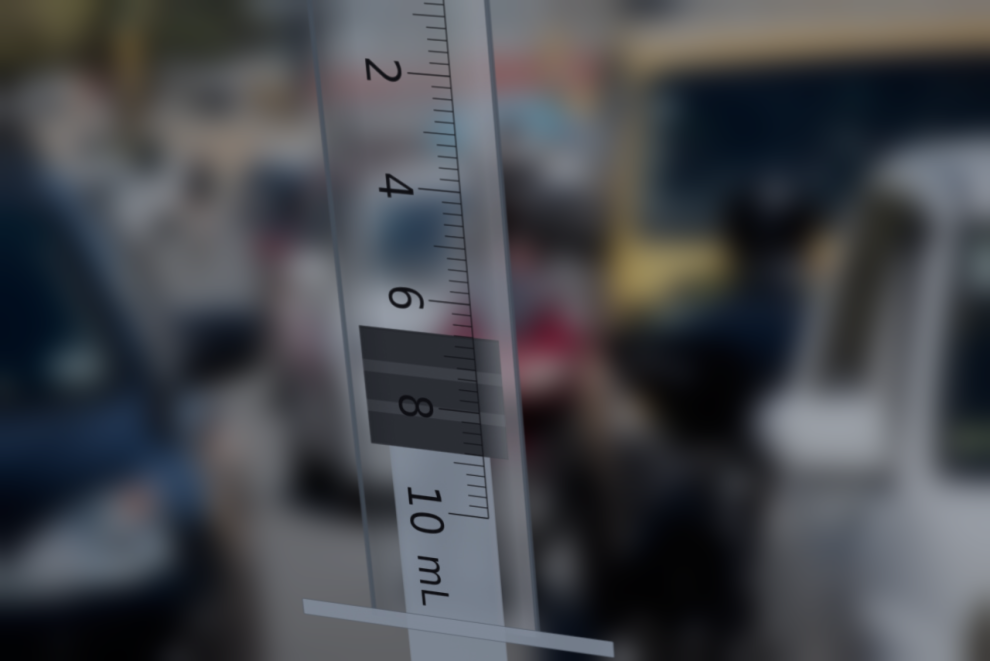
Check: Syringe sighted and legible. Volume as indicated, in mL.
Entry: 6.6 mL
